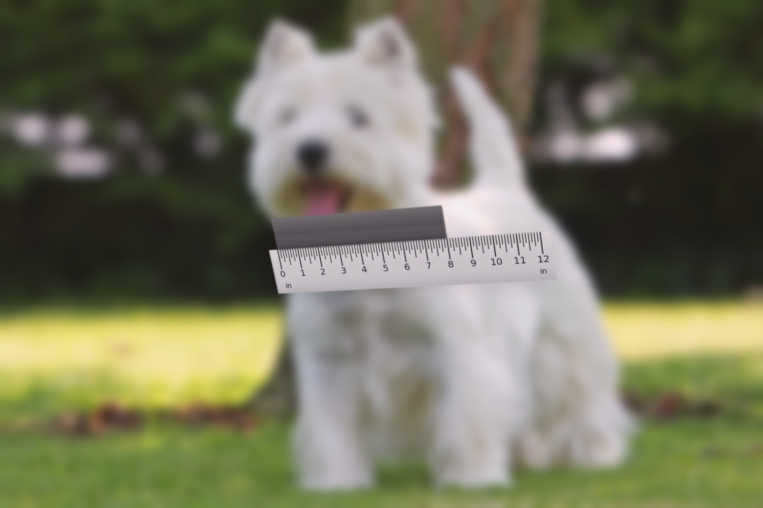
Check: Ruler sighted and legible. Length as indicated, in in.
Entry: 8 in
